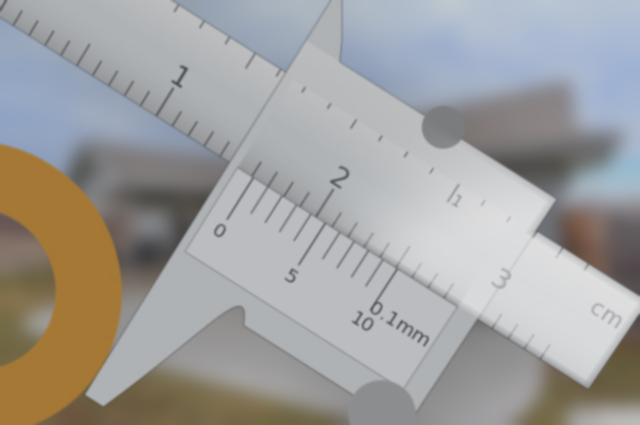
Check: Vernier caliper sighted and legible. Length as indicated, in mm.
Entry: 16.1 mm
